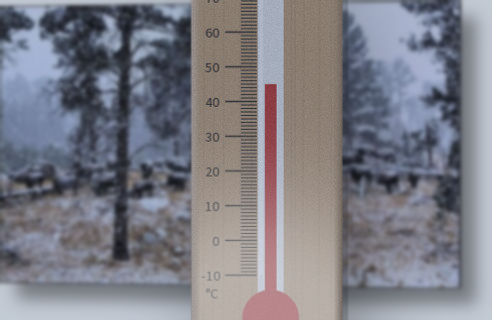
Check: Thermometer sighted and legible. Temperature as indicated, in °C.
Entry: 45 °C
